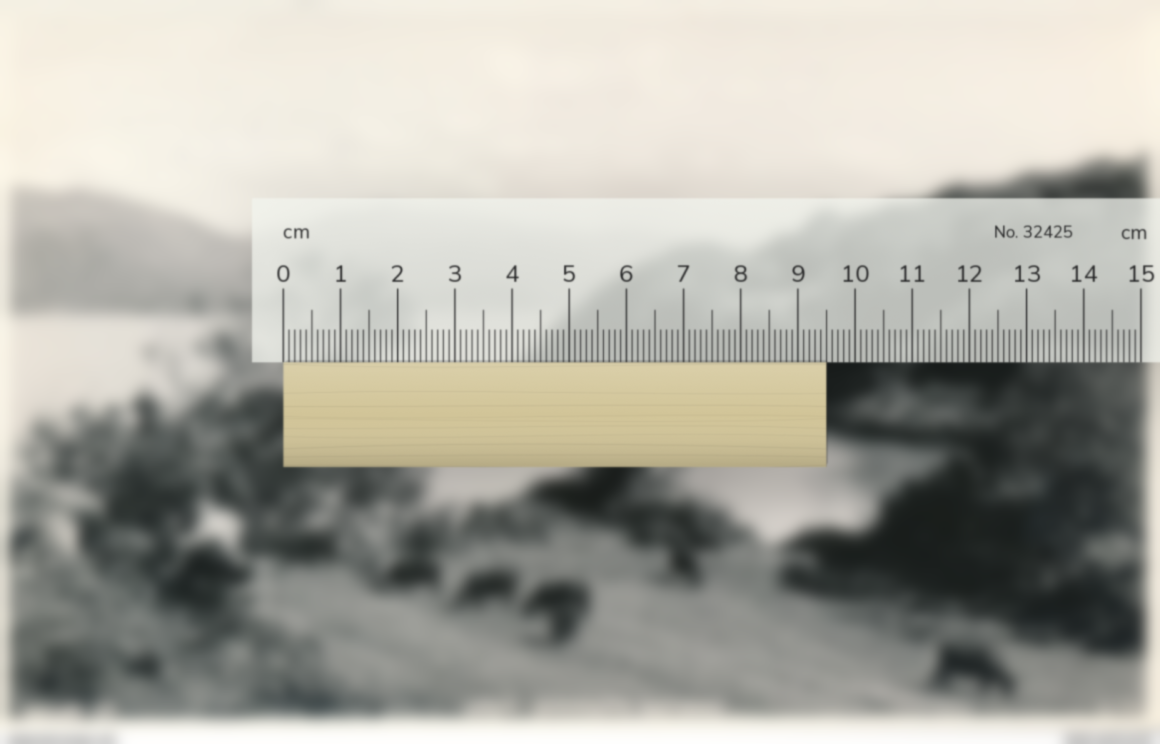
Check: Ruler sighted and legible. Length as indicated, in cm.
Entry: 9.5 cm
